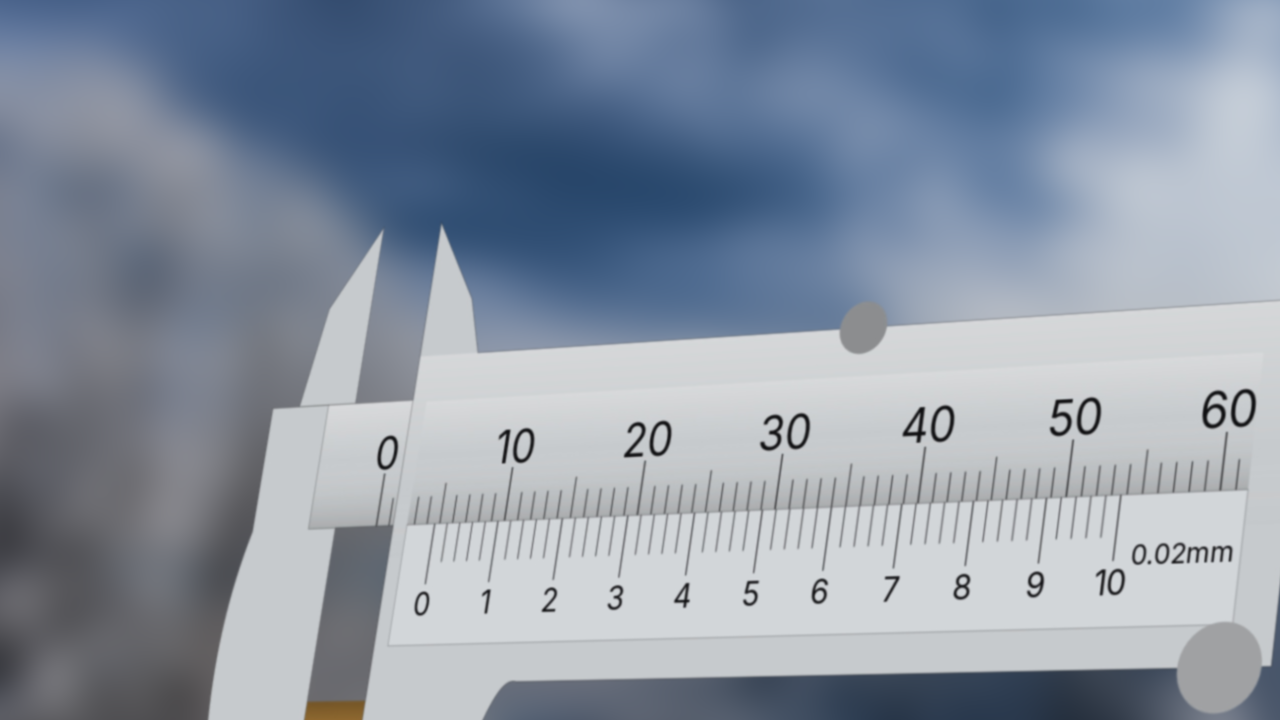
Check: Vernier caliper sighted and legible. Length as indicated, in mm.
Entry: 4.6 mm
